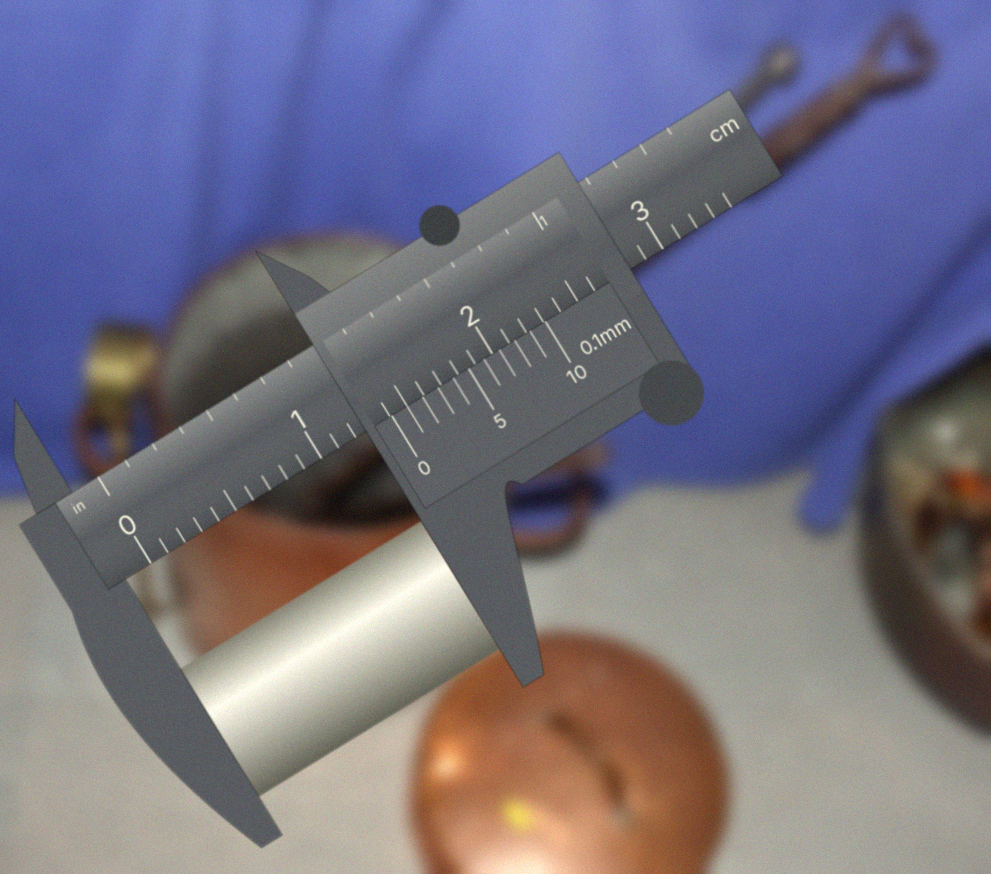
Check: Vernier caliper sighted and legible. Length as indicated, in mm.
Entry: 14.1 mm
